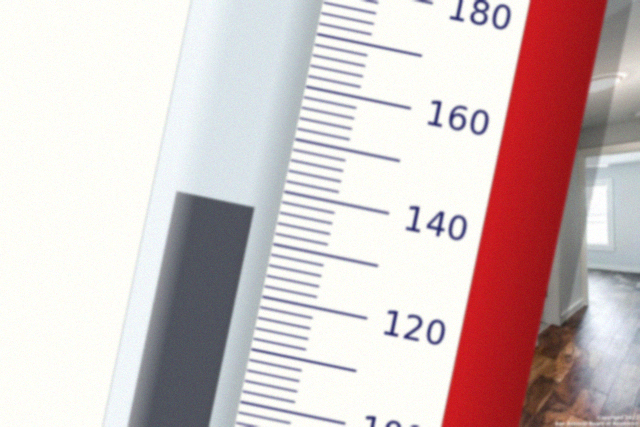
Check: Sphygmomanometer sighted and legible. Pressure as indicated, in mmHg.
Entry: 136 mmHg
